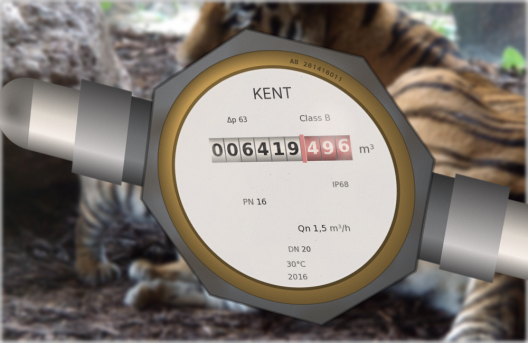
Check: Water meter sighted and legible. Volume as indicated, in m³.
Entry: 6419.496 m³
